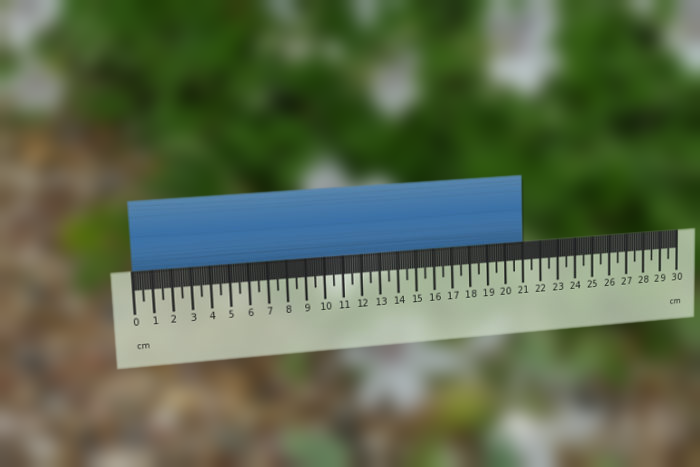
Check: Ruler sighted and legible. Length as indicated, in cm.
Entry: 21 cm
